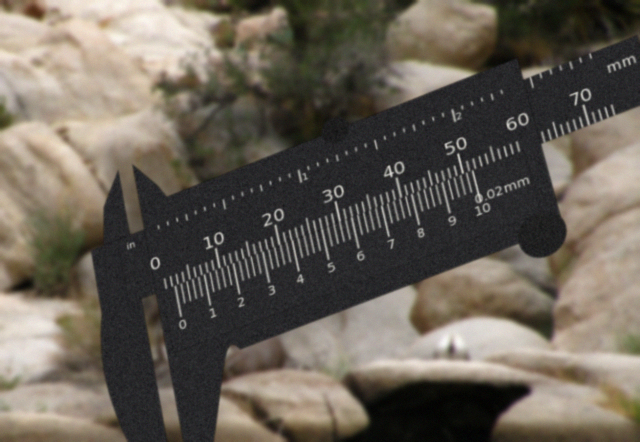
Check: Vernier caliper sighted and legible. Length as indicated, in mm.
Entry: 2.5 mm
